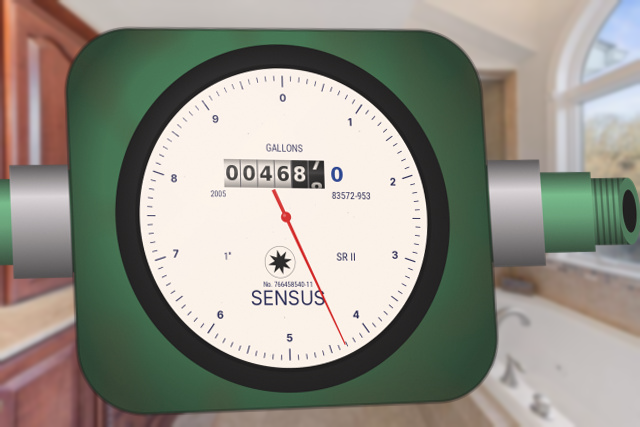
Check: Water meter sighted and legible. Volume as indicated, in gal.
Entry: 46874.3 gal
